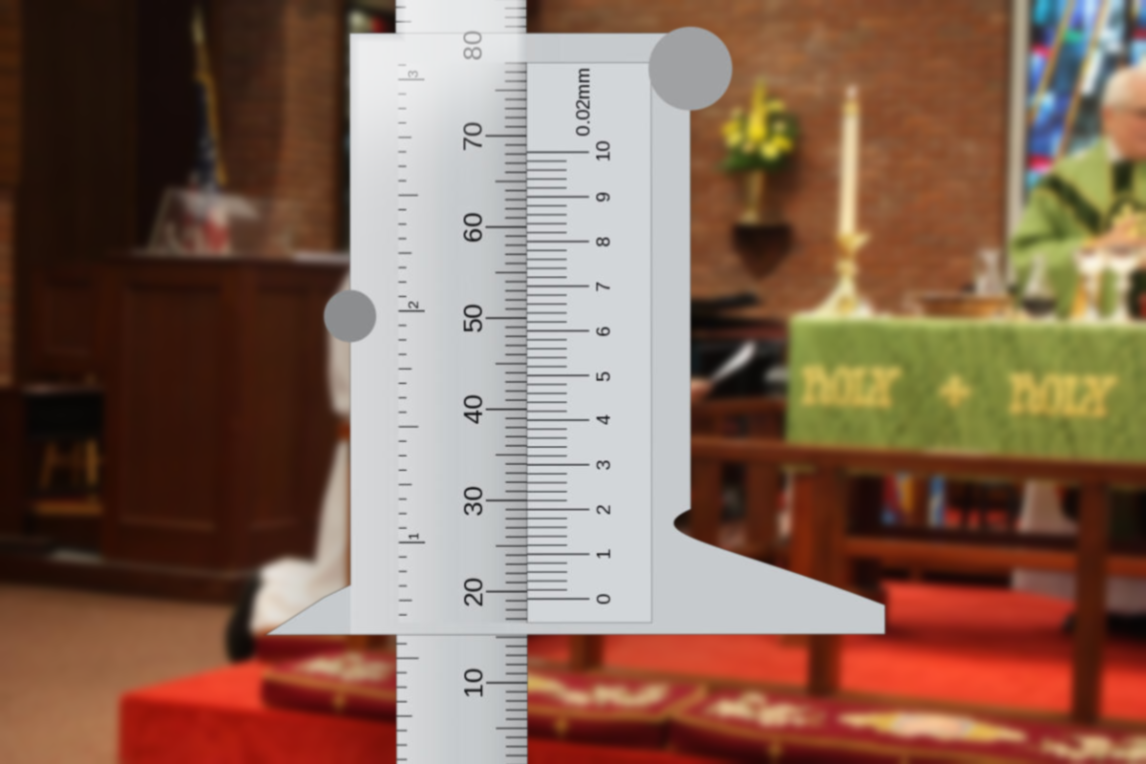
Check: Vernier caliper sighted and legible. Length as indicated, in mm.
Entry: 19.2 mm
